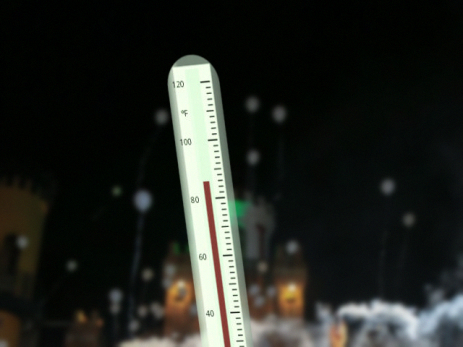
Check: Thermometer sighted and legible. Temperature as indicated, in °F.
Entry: 86 °F
